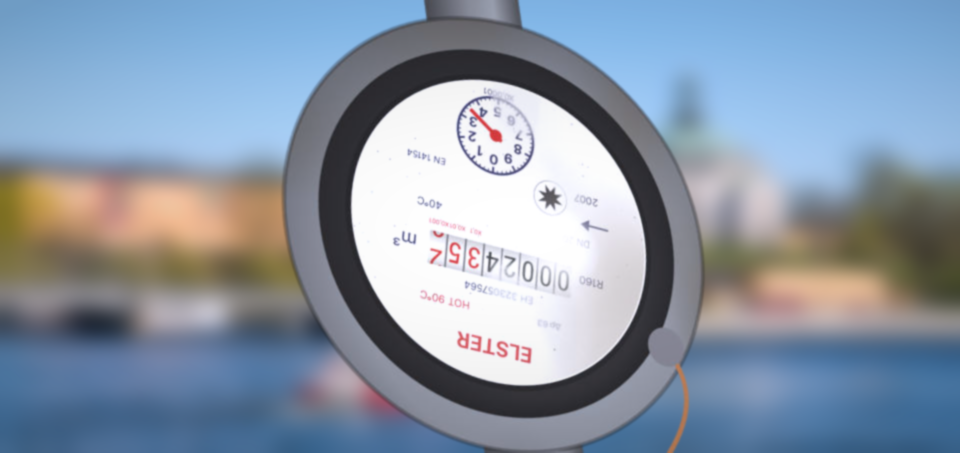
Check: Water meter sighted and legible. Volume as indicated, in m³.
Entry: 24.3523 m³
